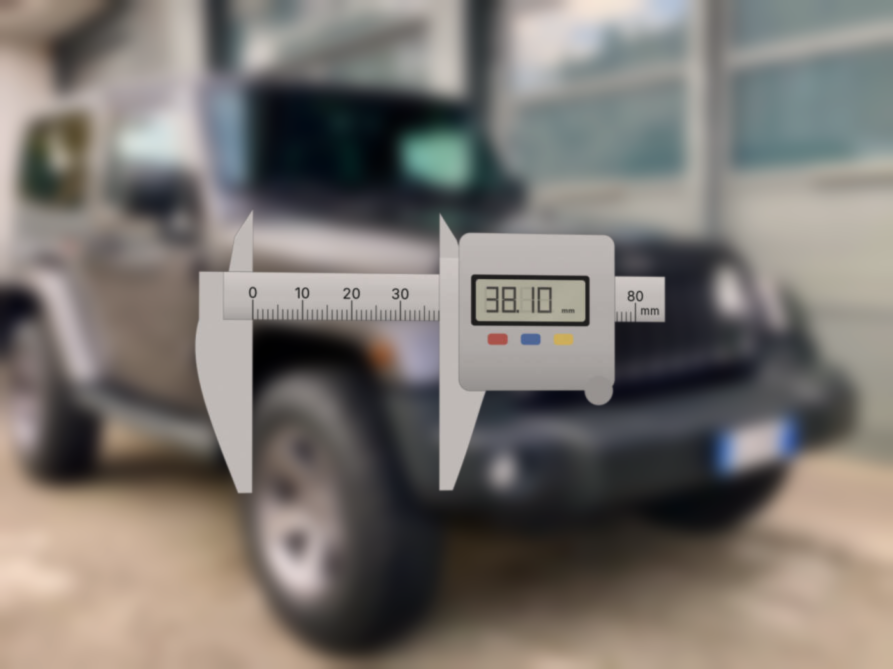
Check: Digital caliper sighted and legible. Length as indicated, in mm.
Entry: 38.10 mm
